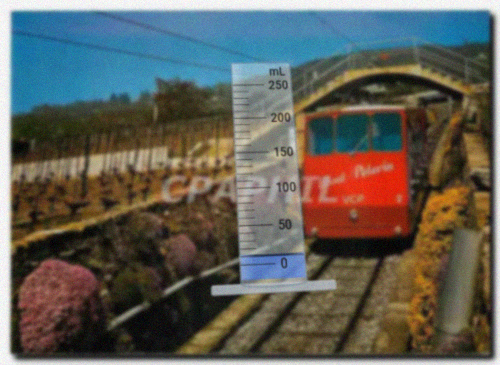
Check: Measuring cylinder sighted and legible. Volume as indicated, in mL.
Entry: 10 mL
